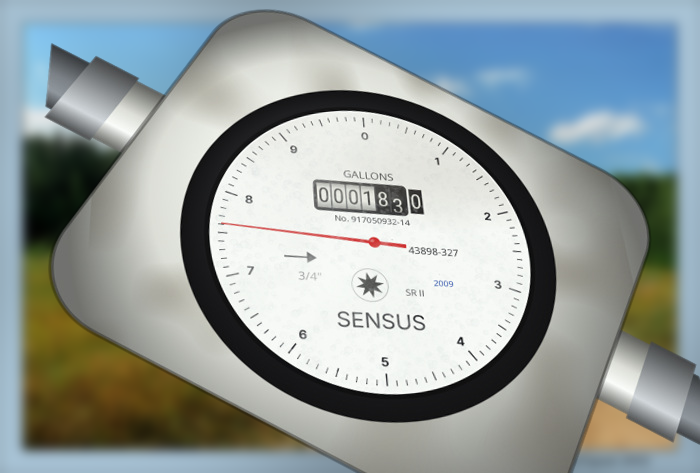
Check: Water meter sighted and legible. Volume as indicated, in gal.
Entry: 1827.6 gal
